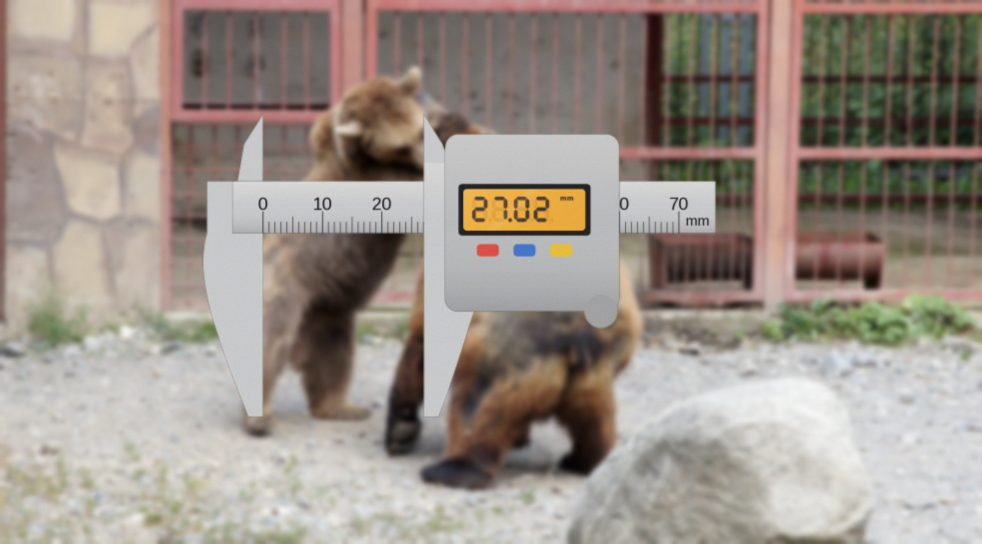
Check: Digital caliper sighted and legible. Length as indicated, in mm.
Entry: 27.02 mm
